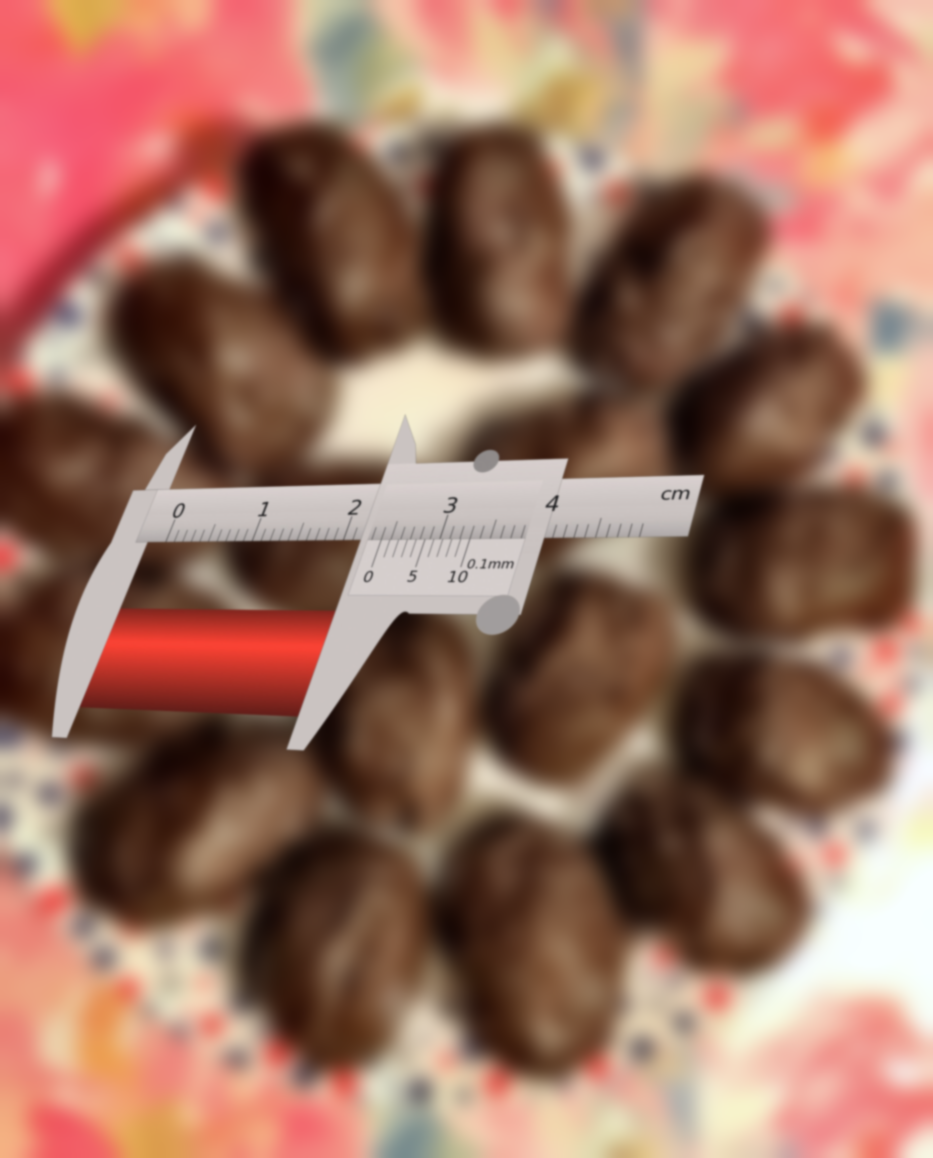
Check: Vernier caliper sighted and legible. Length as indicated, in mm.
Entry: 24.0 mm
